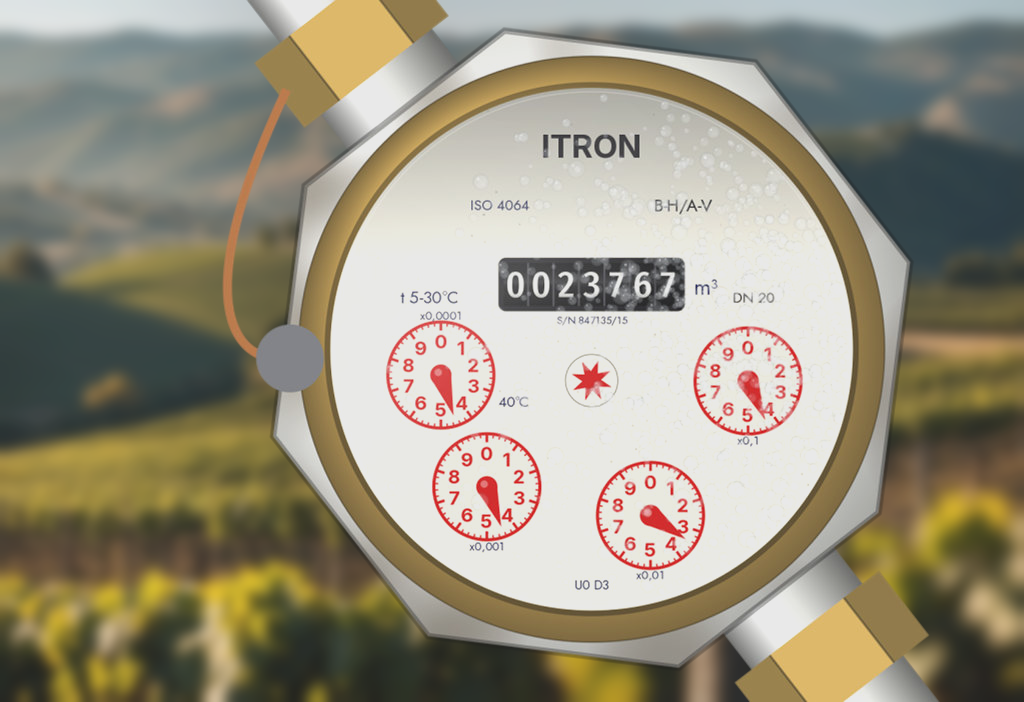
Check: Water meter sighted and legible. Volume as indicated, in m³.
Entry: 23767.4344 m³
